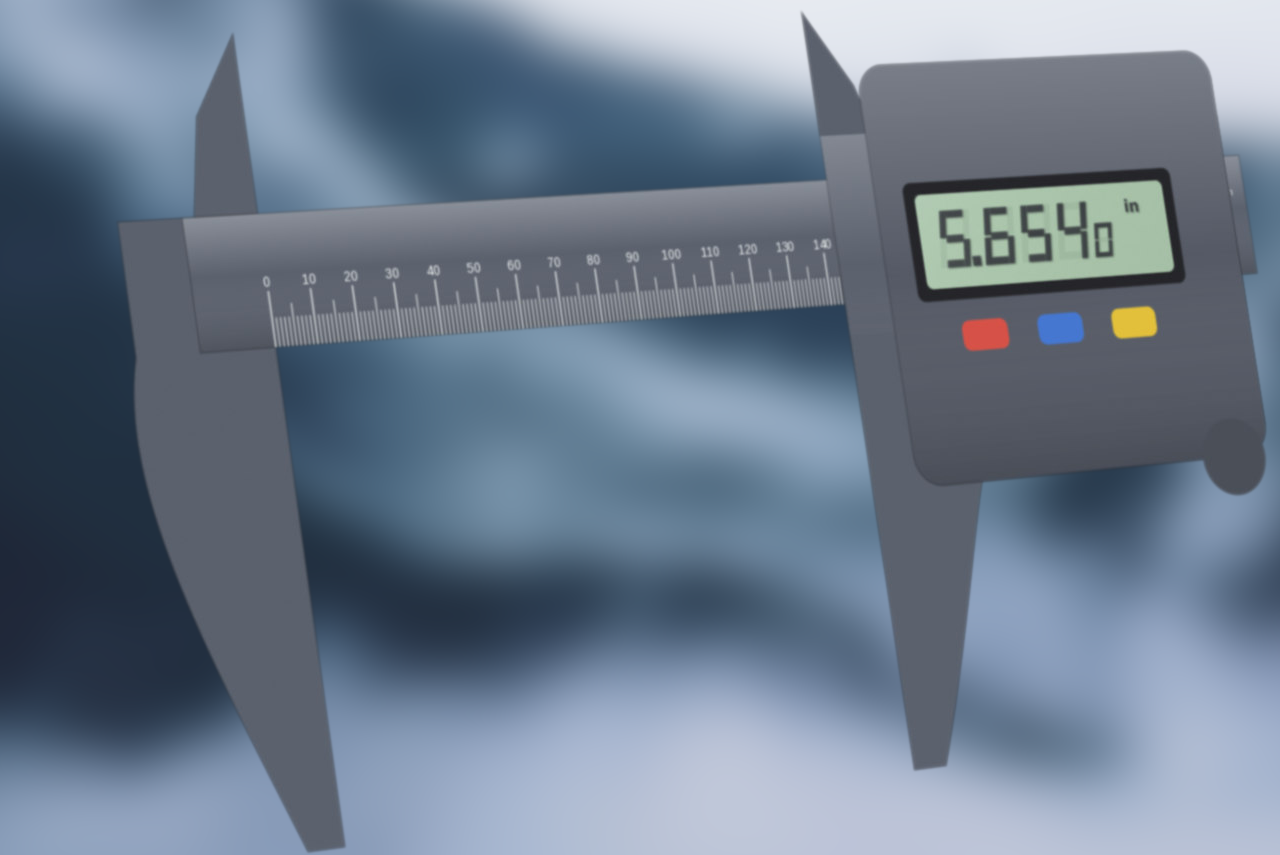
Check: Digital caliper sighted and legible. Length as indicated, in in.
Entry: 5.6540 in
